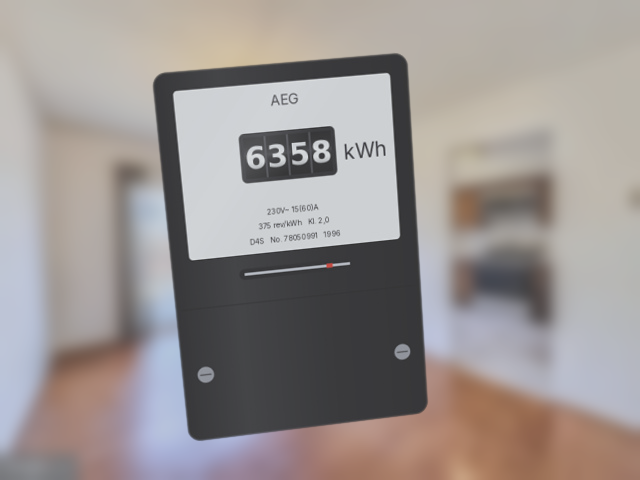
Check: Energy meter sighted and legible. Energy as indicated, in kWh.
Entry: 6358 kWh
